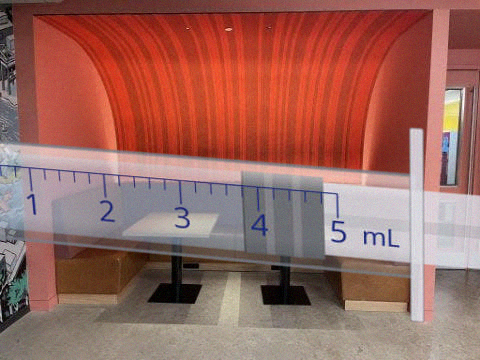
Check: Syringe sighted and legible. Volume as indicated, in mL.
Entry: 3.8 mL
